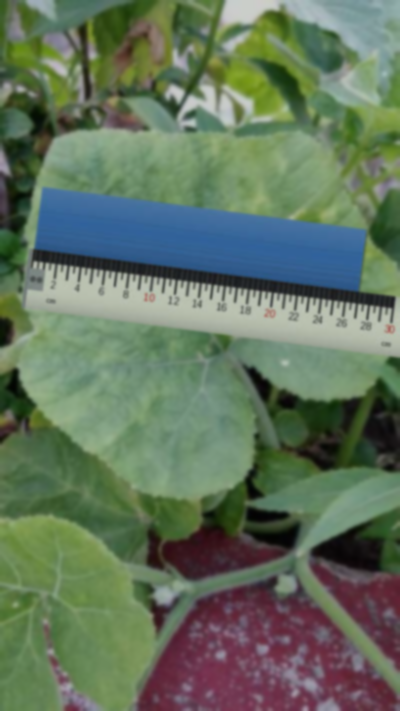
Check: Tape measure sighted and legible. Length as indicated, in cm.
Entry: 27 cm
